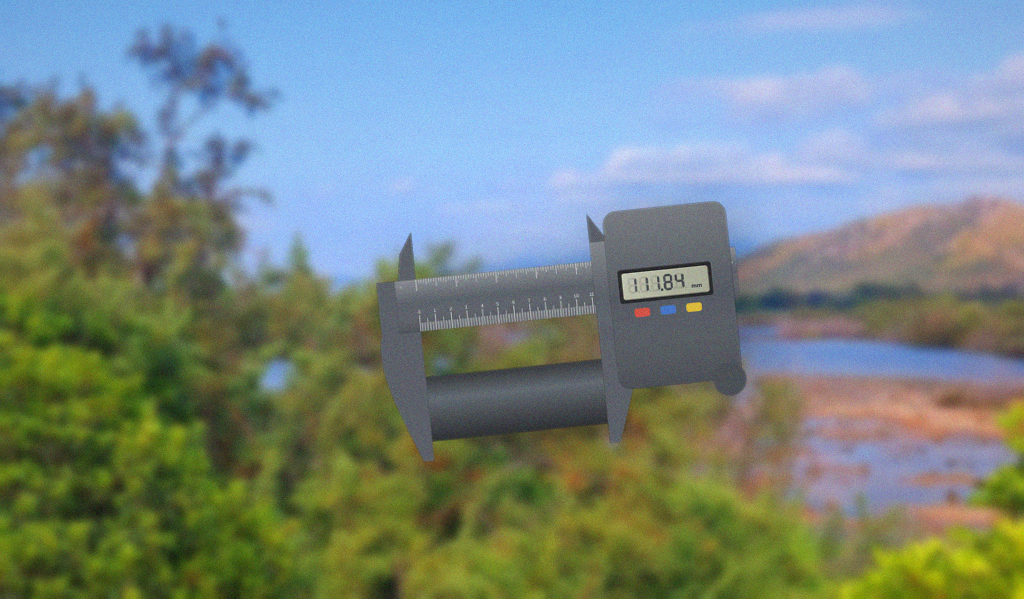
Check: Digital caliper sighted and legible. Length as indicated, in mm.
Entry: 111.84 mm
